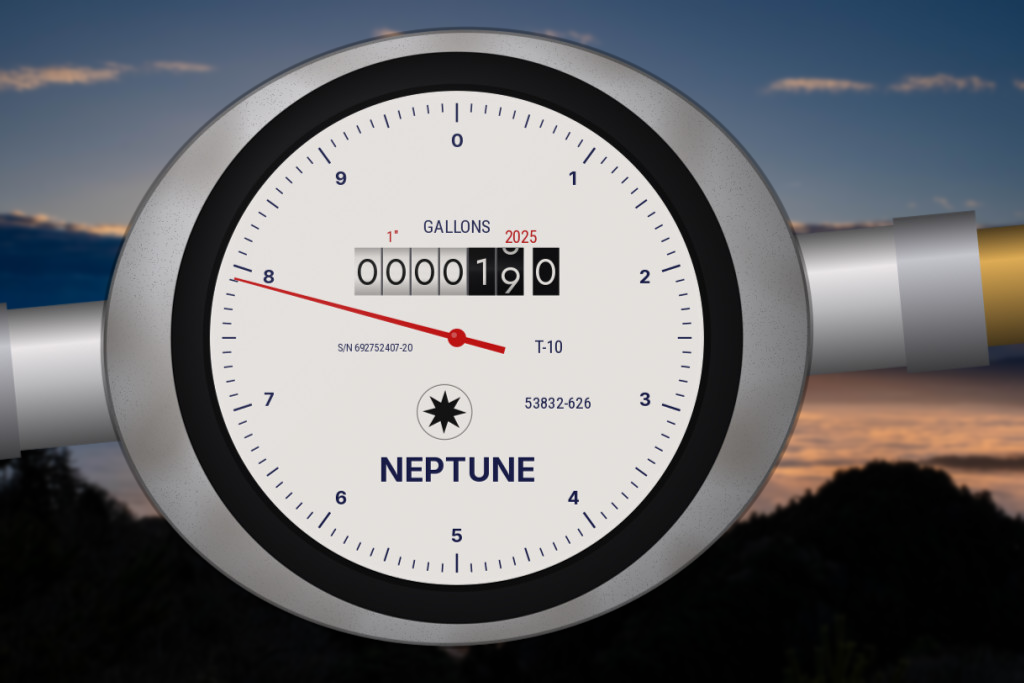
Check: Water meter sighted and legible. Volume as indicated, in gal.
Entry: 187.9 gal
